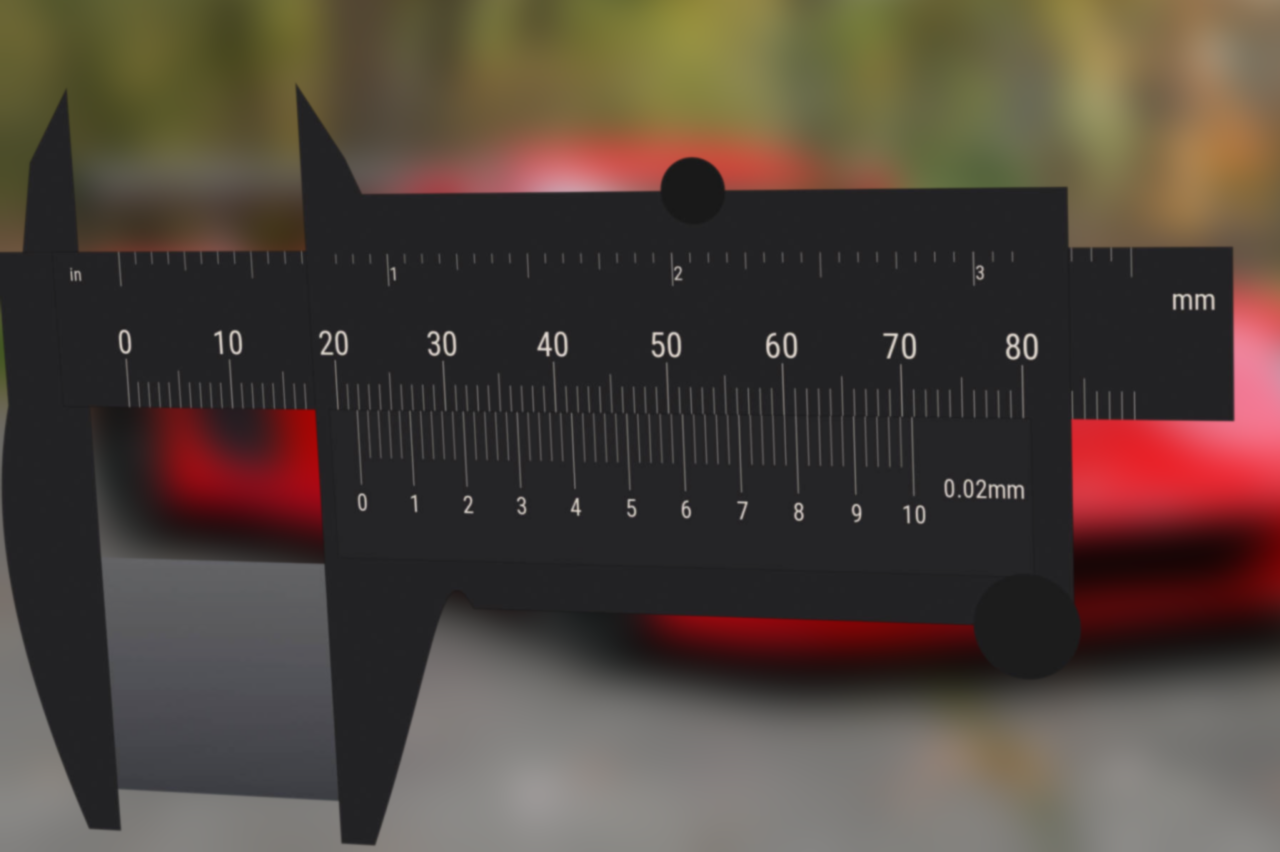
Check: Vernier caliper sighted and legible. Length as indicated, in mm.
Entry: 21.8 mm
